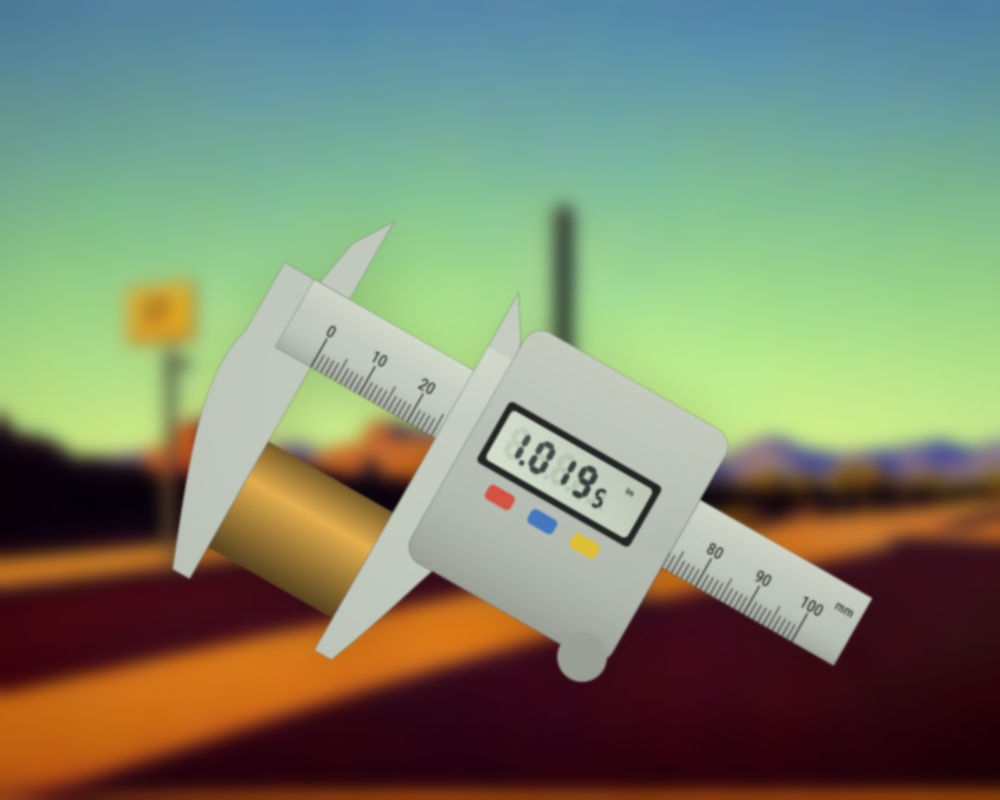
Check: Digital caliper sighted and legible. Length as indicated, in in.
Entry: 1.0195 in
